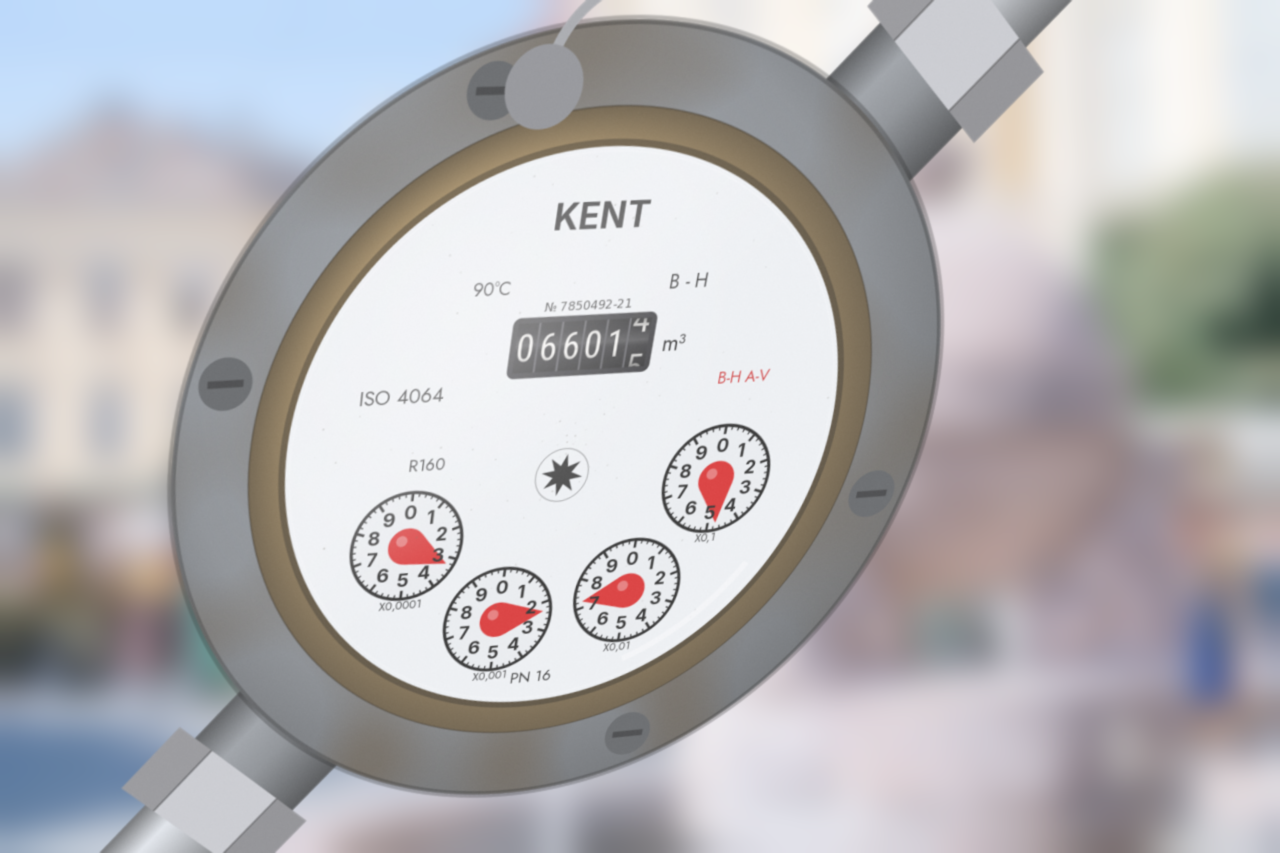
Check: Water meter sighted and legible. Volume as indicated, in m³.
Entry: 66014.4723 m³
